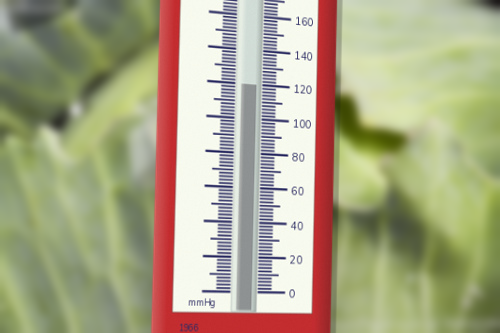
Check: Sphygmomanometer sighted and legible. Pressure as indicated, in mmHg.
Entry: 120 mmHg
